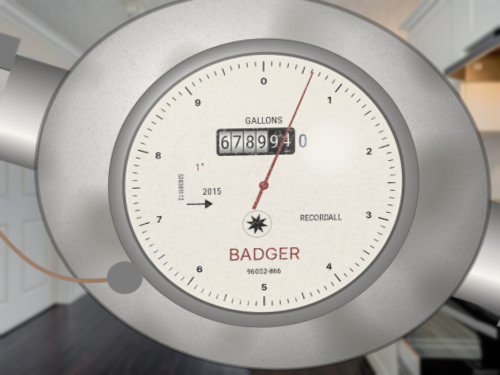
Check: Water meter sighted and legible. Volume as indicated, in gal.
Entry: 6789940.6 gal
